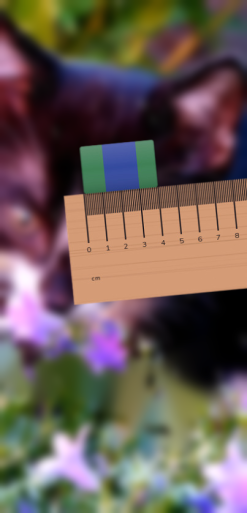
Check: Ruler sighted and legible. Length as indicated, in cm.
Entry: 4 cm
